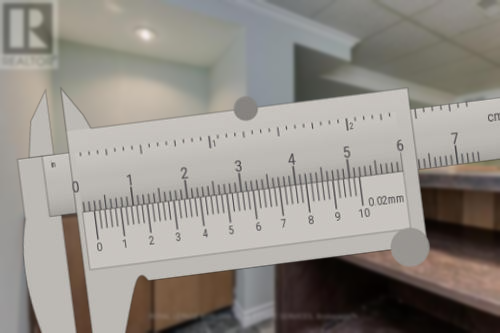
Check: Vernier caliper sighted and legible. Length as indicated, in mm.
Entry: 2.8 mm
